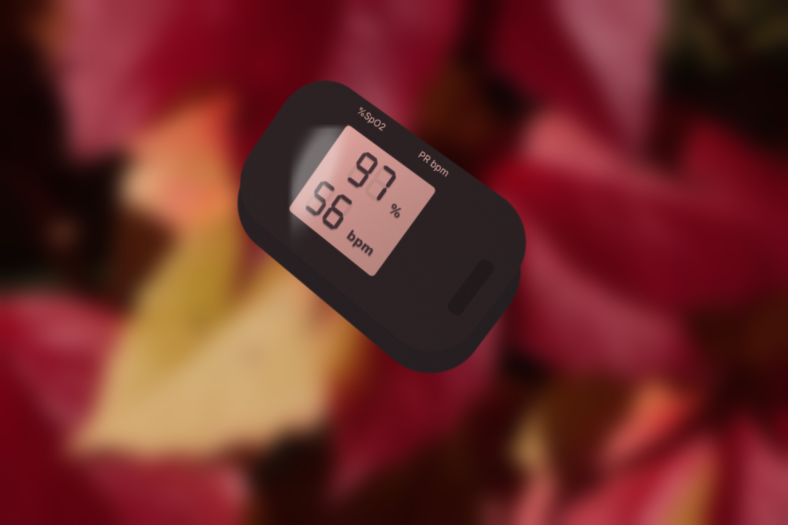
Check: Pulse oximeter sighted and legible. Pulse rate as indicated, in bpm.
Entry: 56 bpm
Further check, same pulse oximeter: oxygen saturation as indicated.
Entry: 97 %
